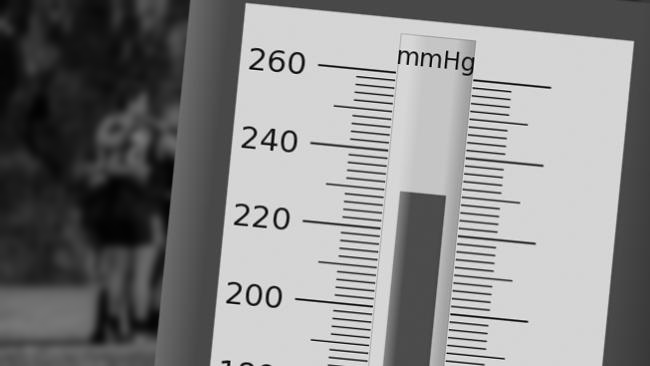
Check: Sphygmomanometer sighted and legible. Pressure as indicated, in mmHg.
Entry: 230 mmHg
